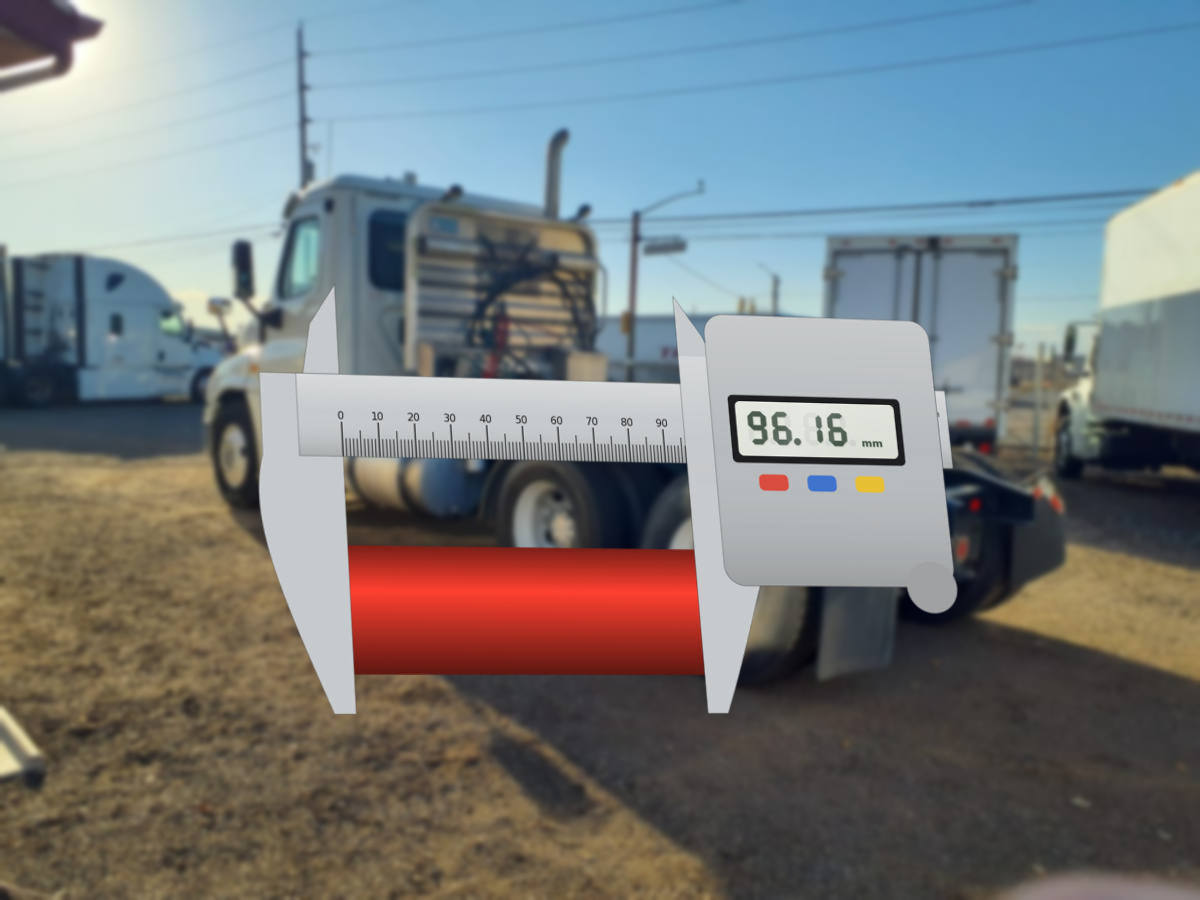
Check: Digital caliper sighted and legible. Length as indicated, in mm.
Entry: 96.16 mm
